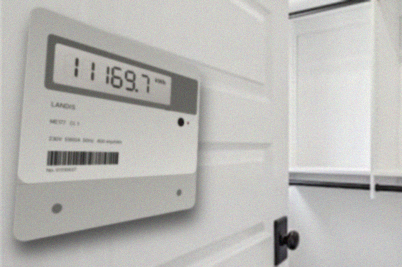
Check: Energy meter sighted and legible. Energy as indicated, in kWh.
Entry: 11169.7 kWh
